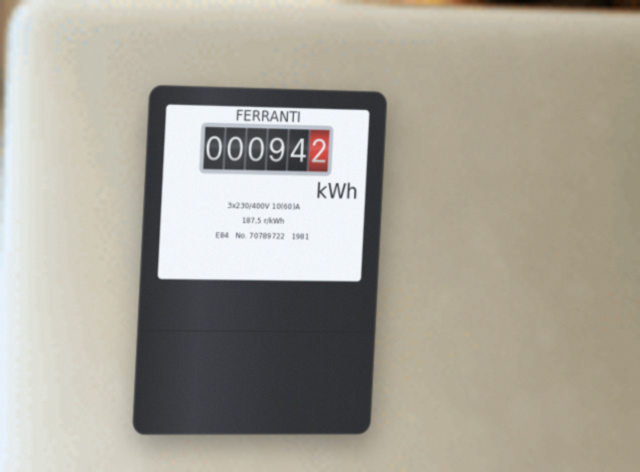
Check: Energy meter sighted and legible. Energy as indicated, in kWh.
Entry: 94.2 kWh
